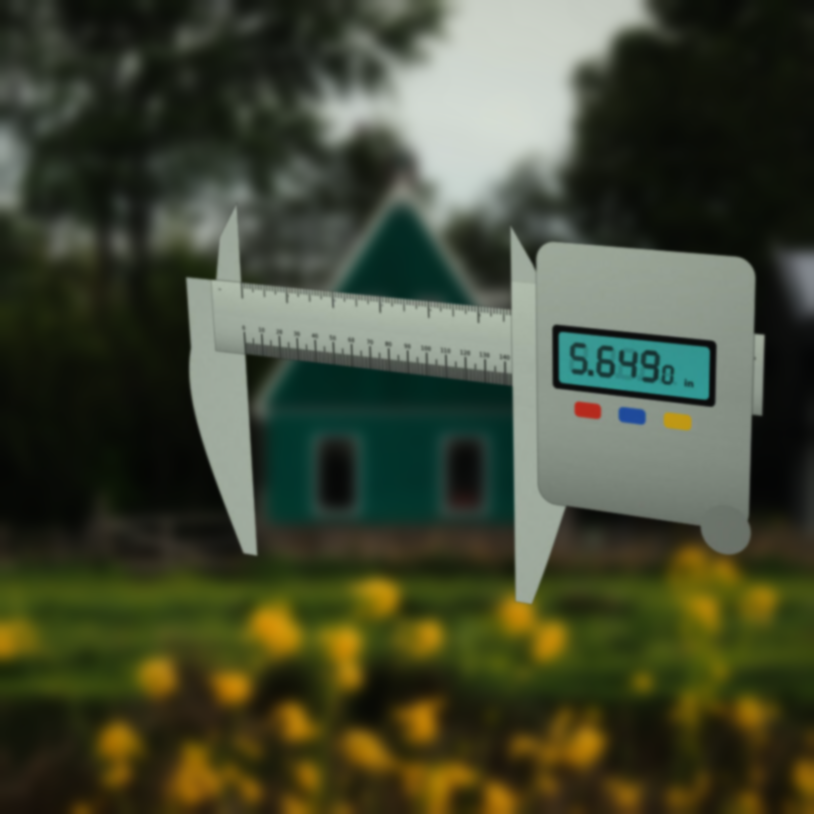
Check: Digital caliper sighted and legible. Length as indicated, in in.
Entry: 5.6490 in
